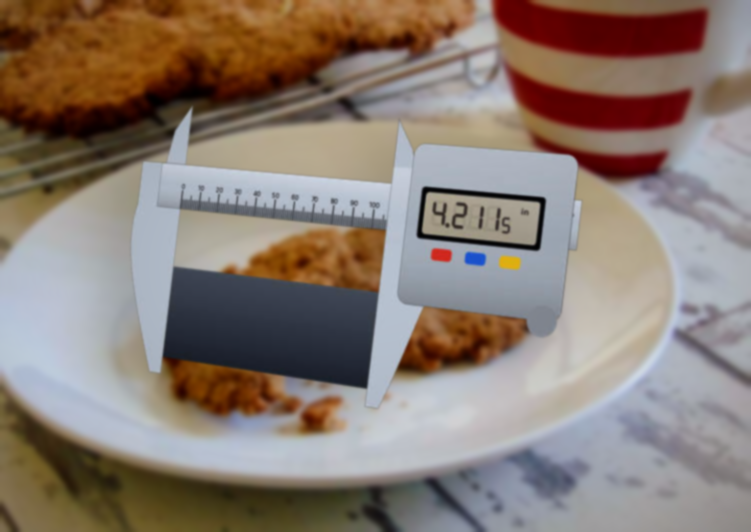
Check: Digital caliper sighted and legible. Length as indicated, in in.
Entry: 4.2115 in
